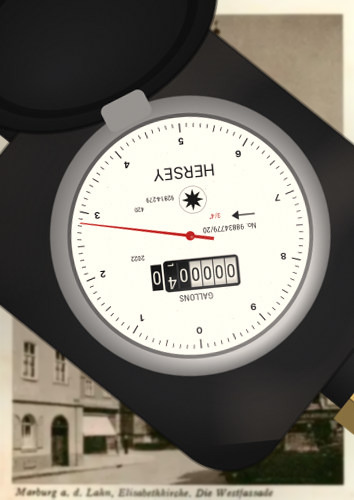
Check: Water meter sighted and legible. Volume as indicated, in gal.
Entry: 42.8 gal
